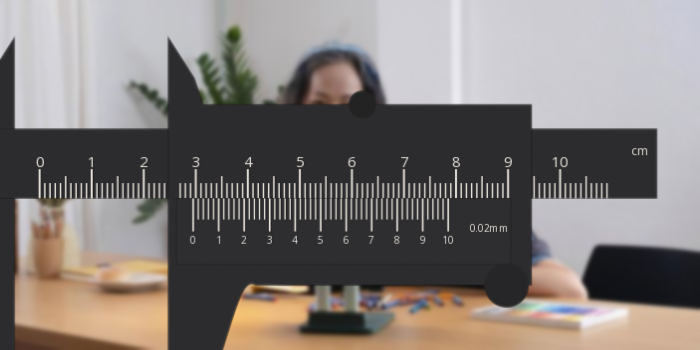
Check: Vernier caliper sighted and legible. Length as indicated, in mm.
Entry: 29.5 mm
